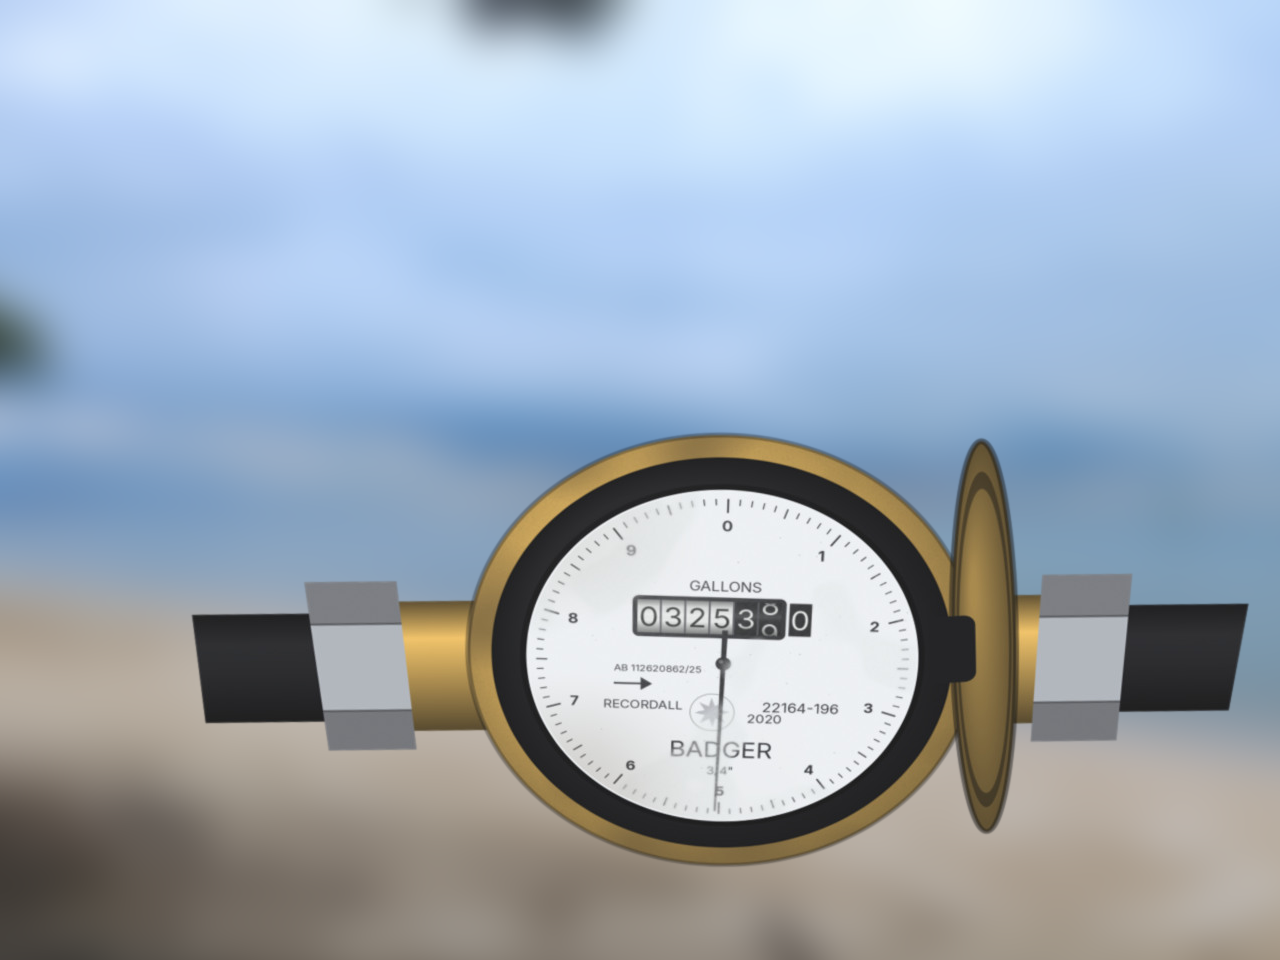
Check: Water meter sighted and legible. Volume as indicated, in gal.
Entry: 325385.0 gal
